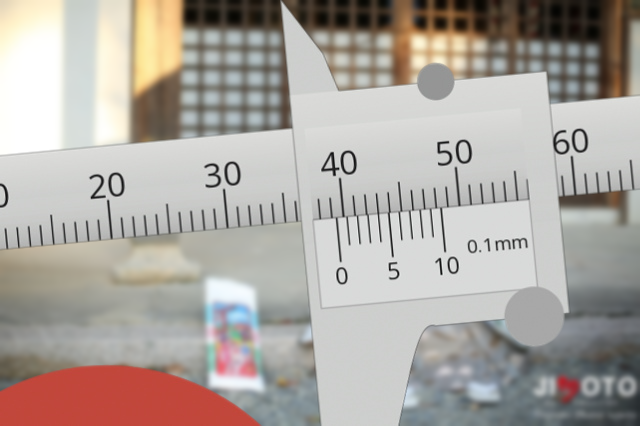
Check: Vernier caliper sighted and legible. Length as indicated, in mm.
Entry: 39.4 mm
